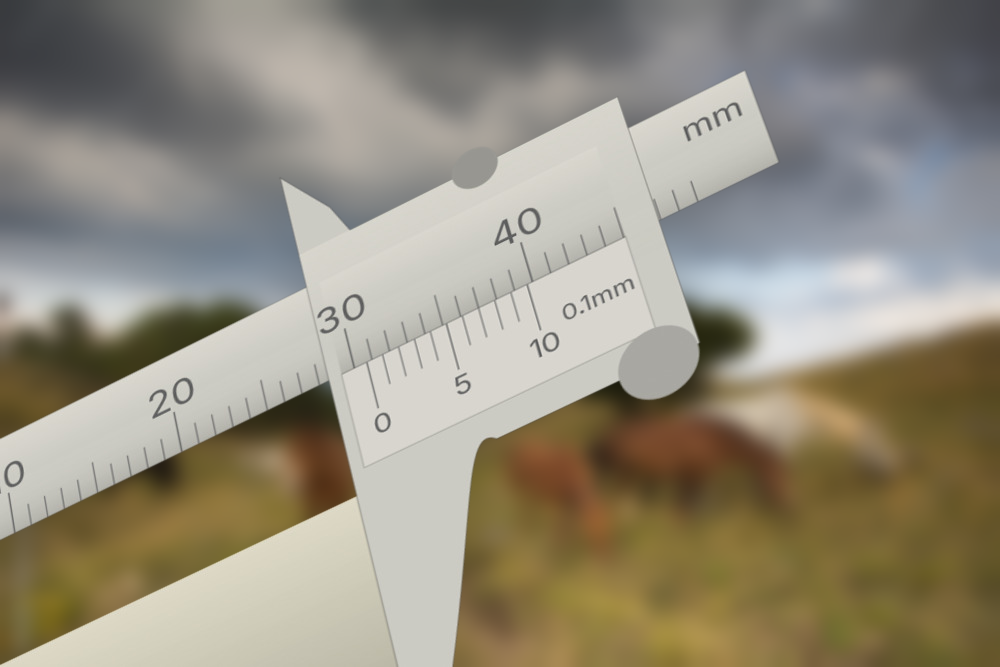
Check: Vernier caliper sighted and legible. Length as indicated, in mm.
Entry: 30.7 mm
